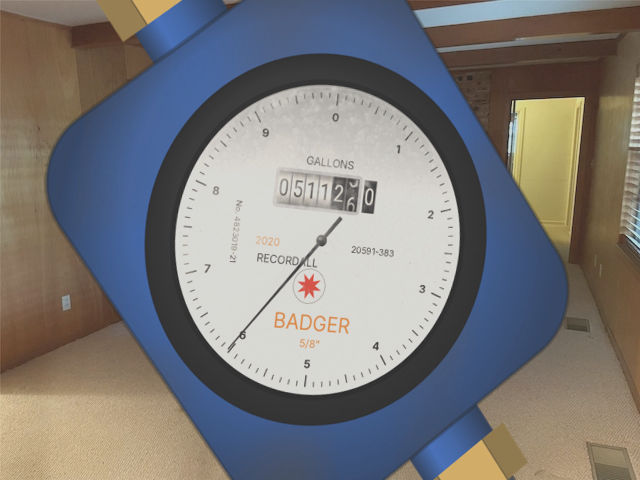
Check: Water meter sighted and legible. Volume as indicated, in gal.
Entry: 511256.0 gal
